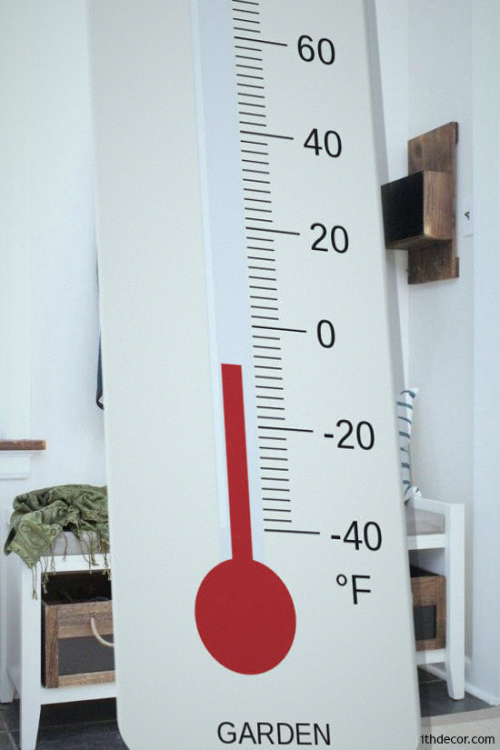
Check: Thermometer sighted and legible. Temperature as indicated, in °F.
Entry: -8 °F
